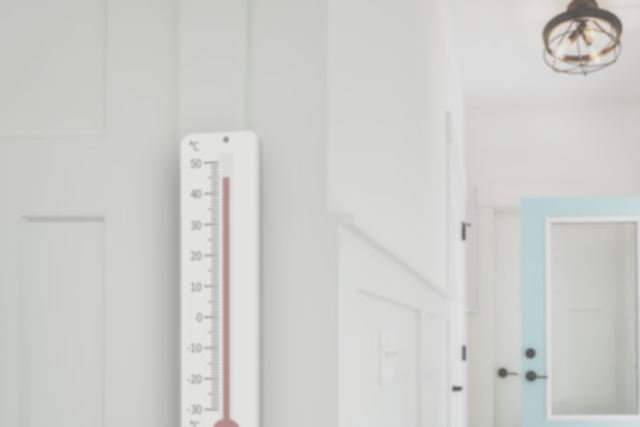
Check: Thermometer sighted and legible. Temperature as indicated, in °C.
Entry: 45 °C
